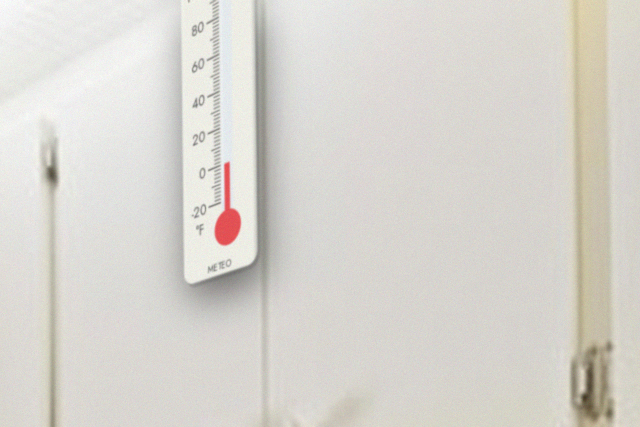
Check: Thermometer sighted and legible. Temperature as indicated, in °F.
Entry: 0 °F
